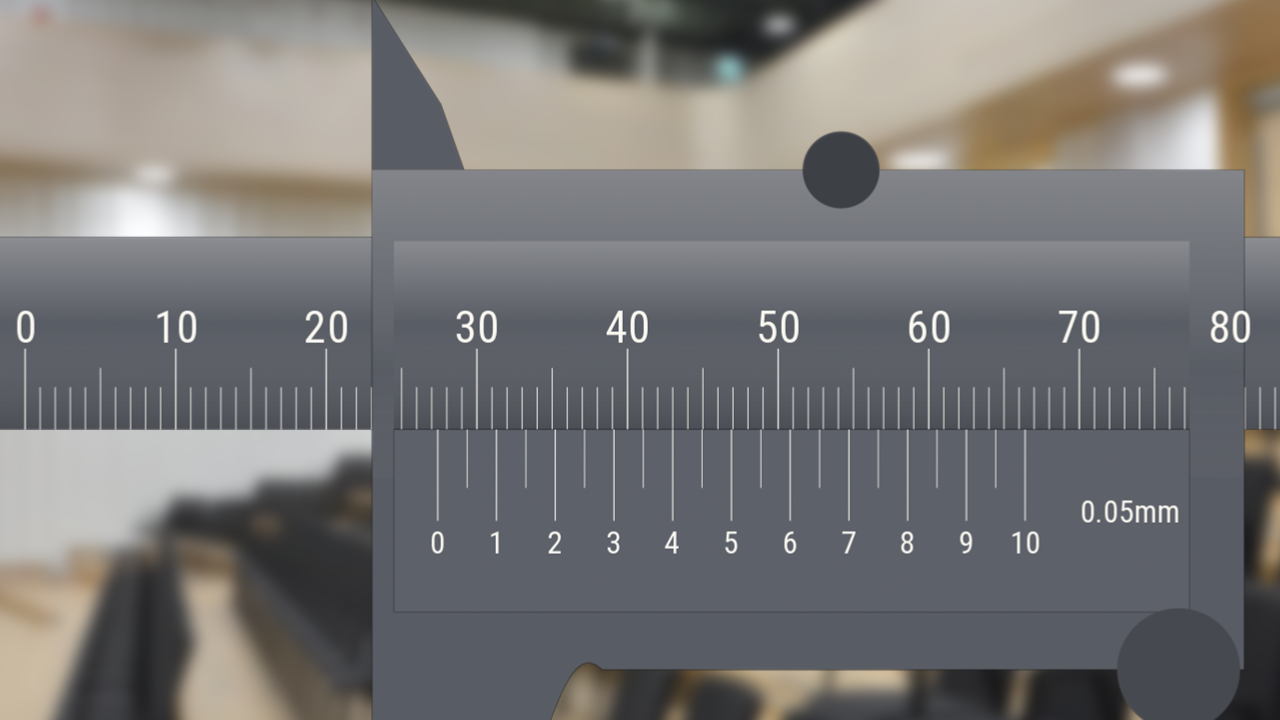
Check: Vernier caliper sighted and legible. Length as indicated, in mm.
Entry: 27.4 mm
